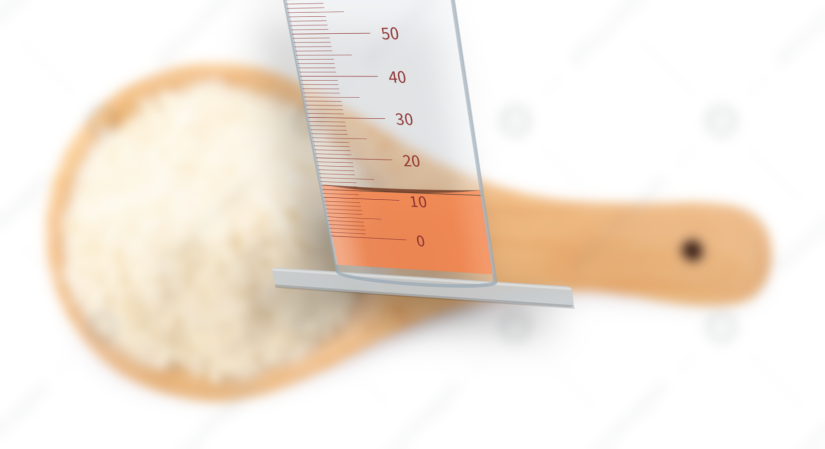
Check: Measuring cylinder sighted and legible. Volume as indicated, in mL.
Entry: 12 mL
